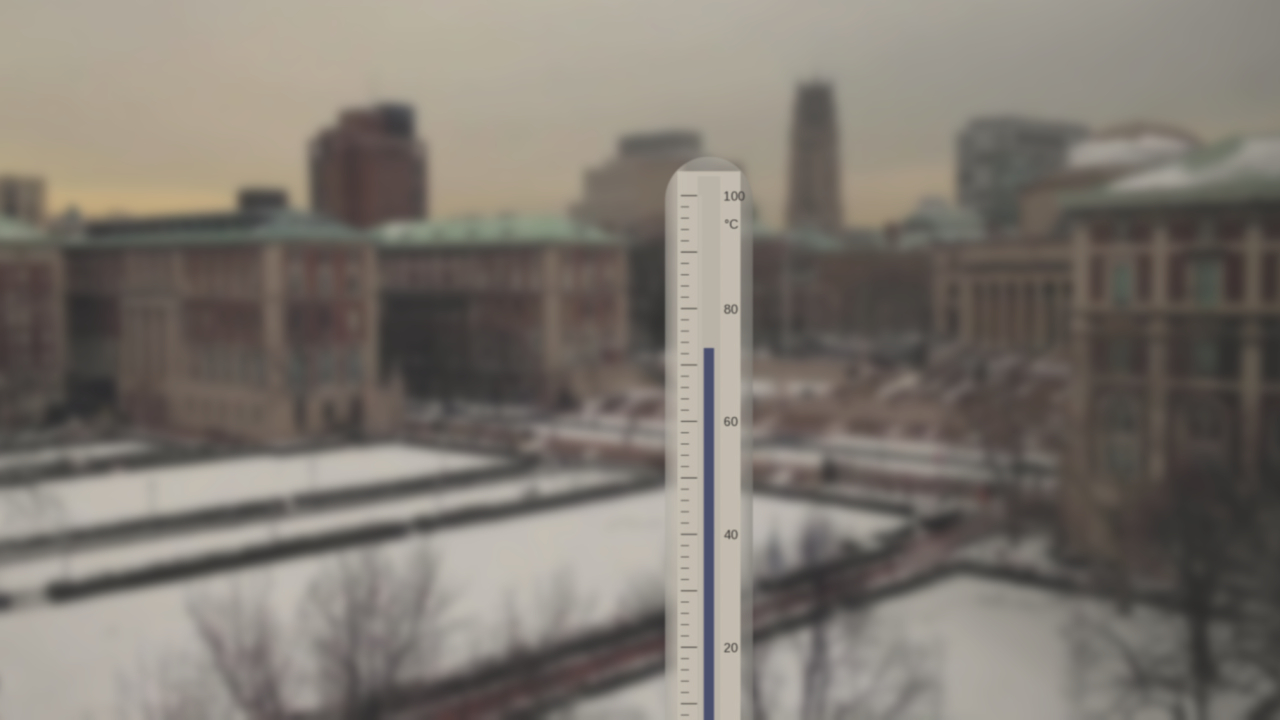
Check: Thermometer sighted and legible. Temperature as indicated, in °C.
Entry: 73 °C
